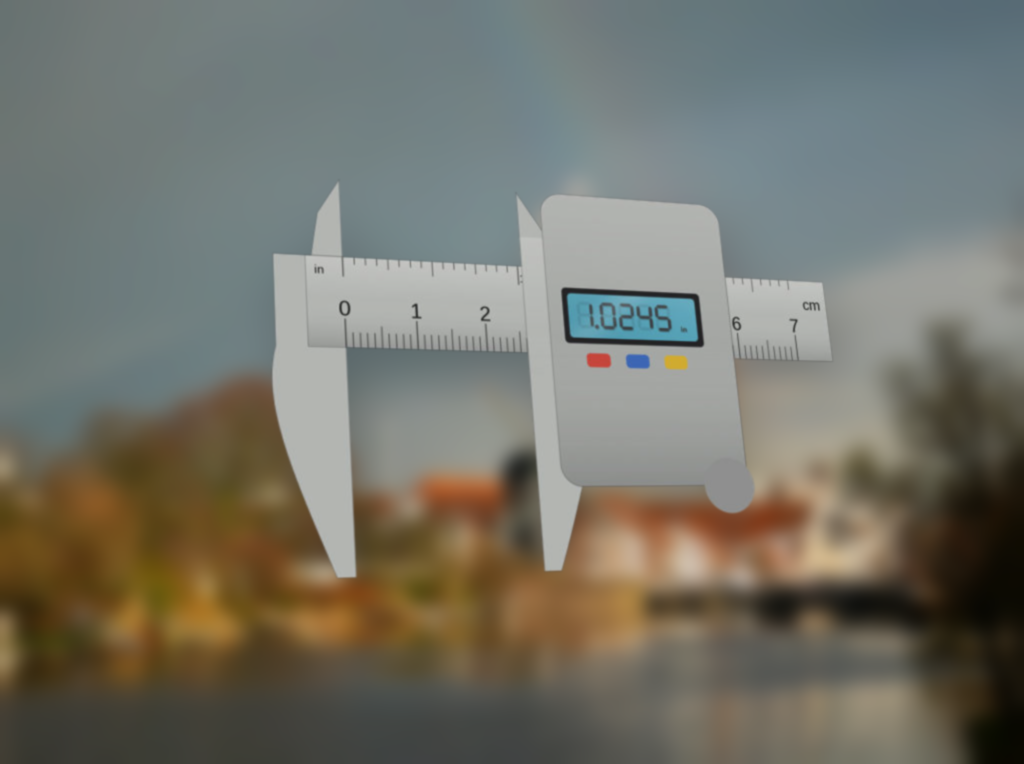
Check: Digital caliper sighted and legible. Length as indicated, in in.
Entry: 1.0245 in
